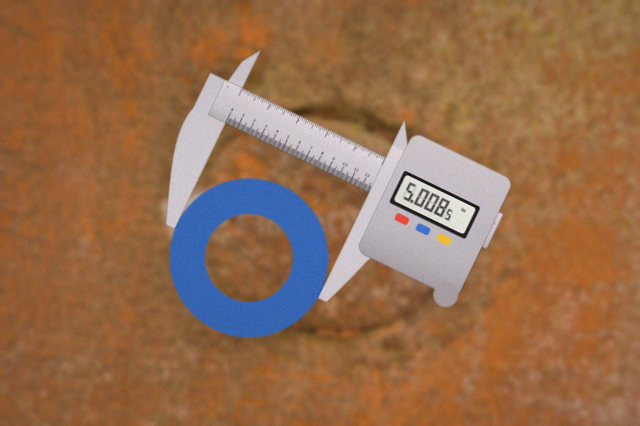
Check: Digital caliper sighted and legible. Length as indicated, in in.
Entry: 5.0085 in
